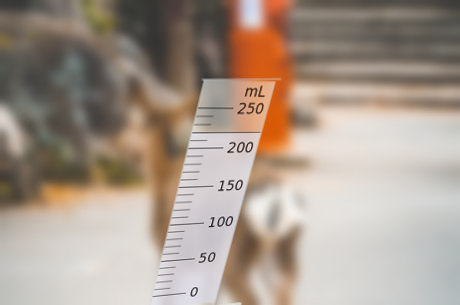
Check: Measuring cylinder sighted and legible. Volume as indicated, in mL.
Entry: 220 mL
